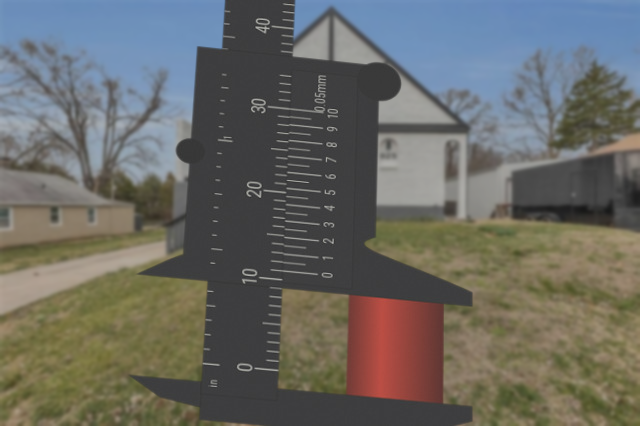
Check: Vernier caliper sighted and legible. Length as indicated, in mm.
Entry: 11.0 mm
